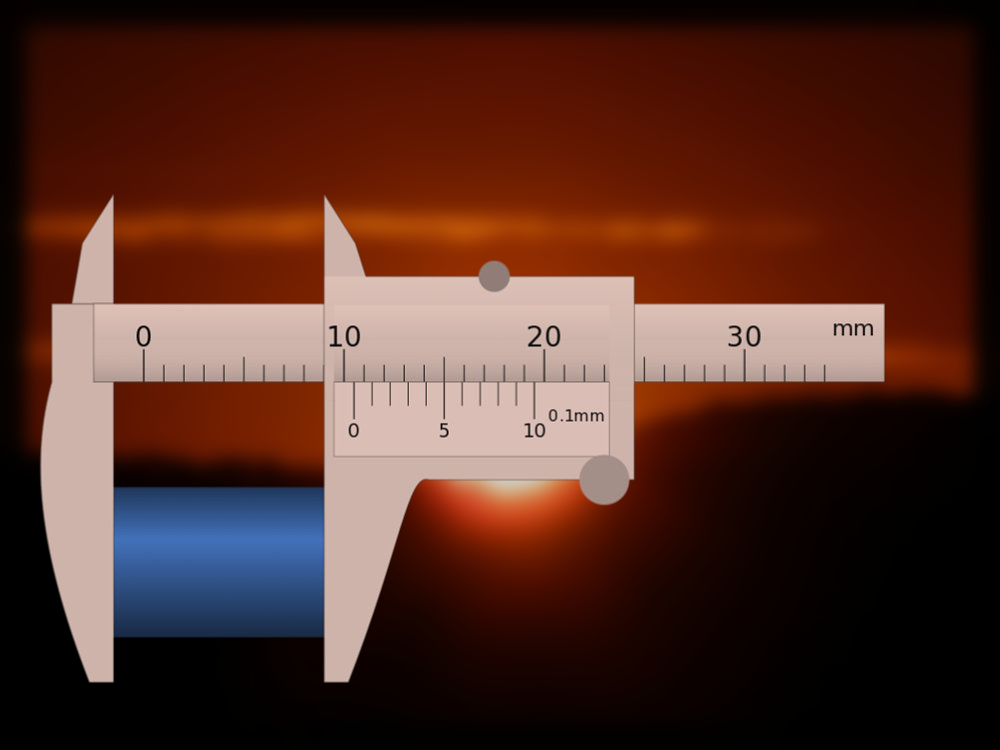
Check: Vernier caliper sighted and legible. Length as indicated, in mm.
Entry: 10.5 mm
